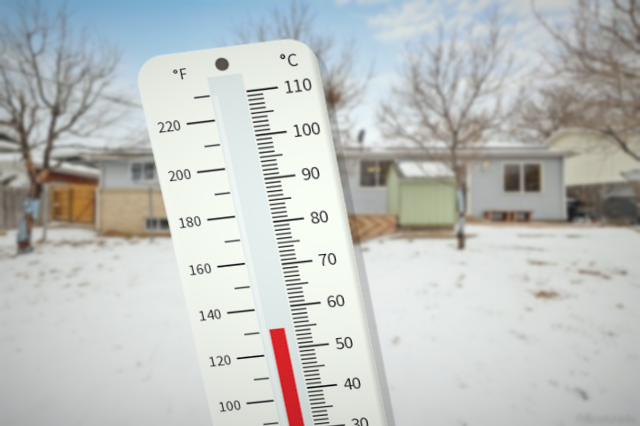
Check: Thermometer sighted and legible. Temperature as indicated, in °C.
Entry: 55 °C
